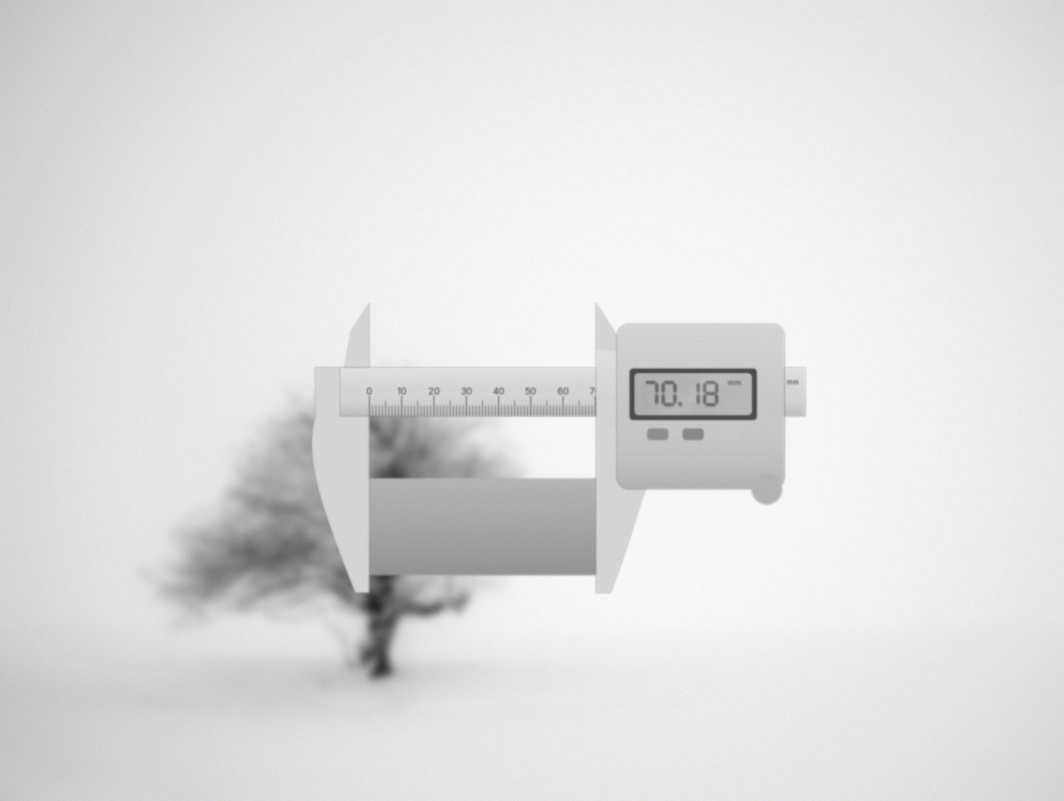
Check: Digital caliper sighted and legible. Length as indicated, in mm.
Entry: 70.18 mm
